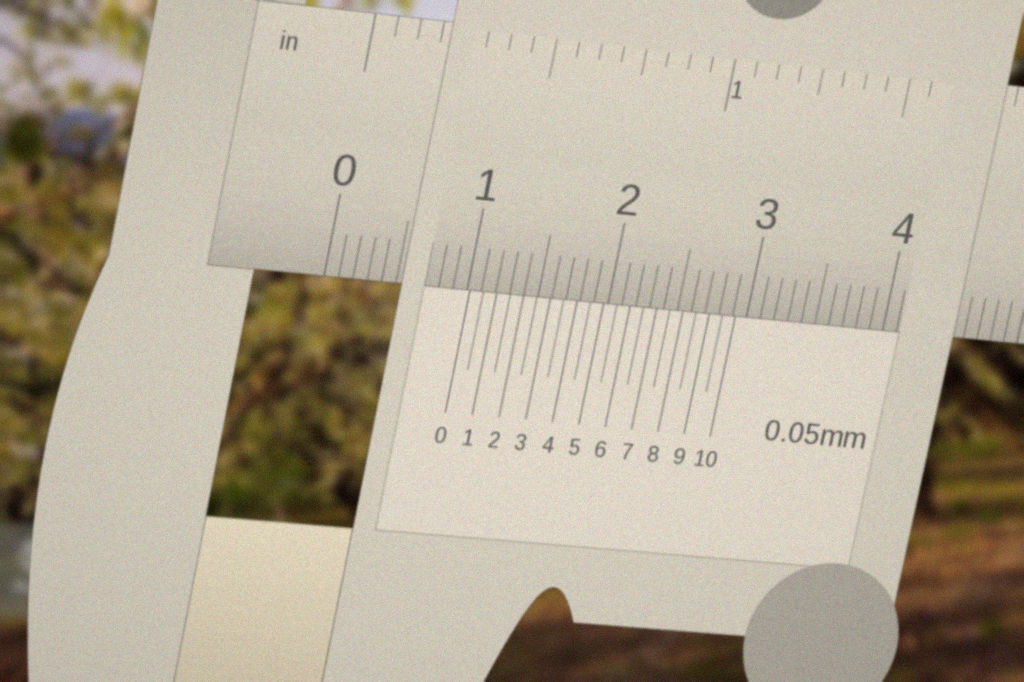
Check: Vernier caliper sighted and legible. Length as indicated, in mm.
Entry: 10.2 mm
